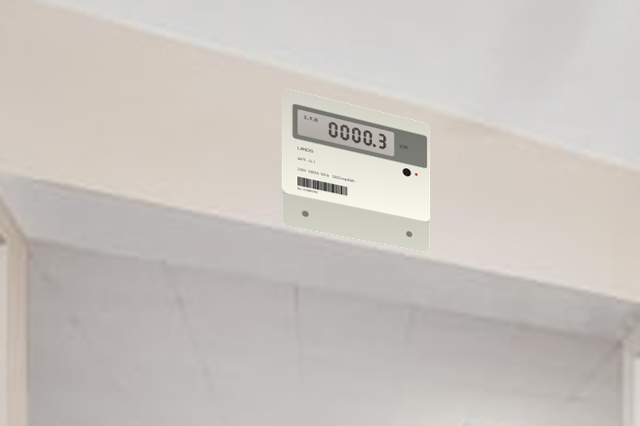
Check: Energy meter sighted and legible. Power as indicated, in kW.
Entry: 0.3 kW
